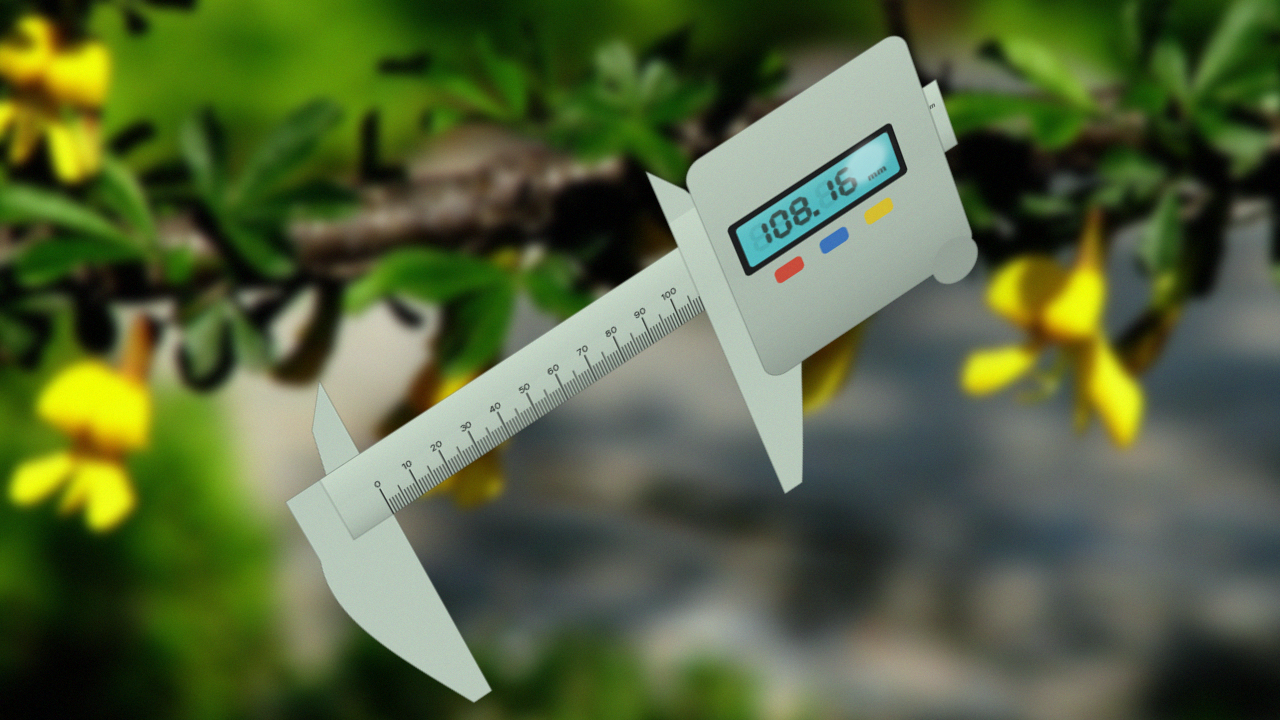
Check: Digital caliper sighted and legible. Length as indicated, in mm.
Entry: 108.16 mm
